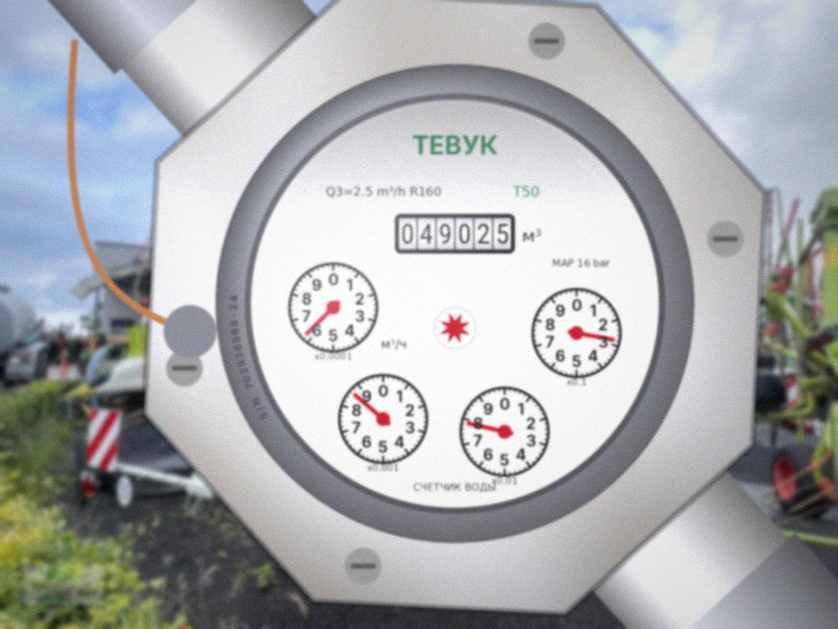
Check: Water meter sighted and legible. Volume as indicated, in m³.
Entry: 49025.2786 m³
